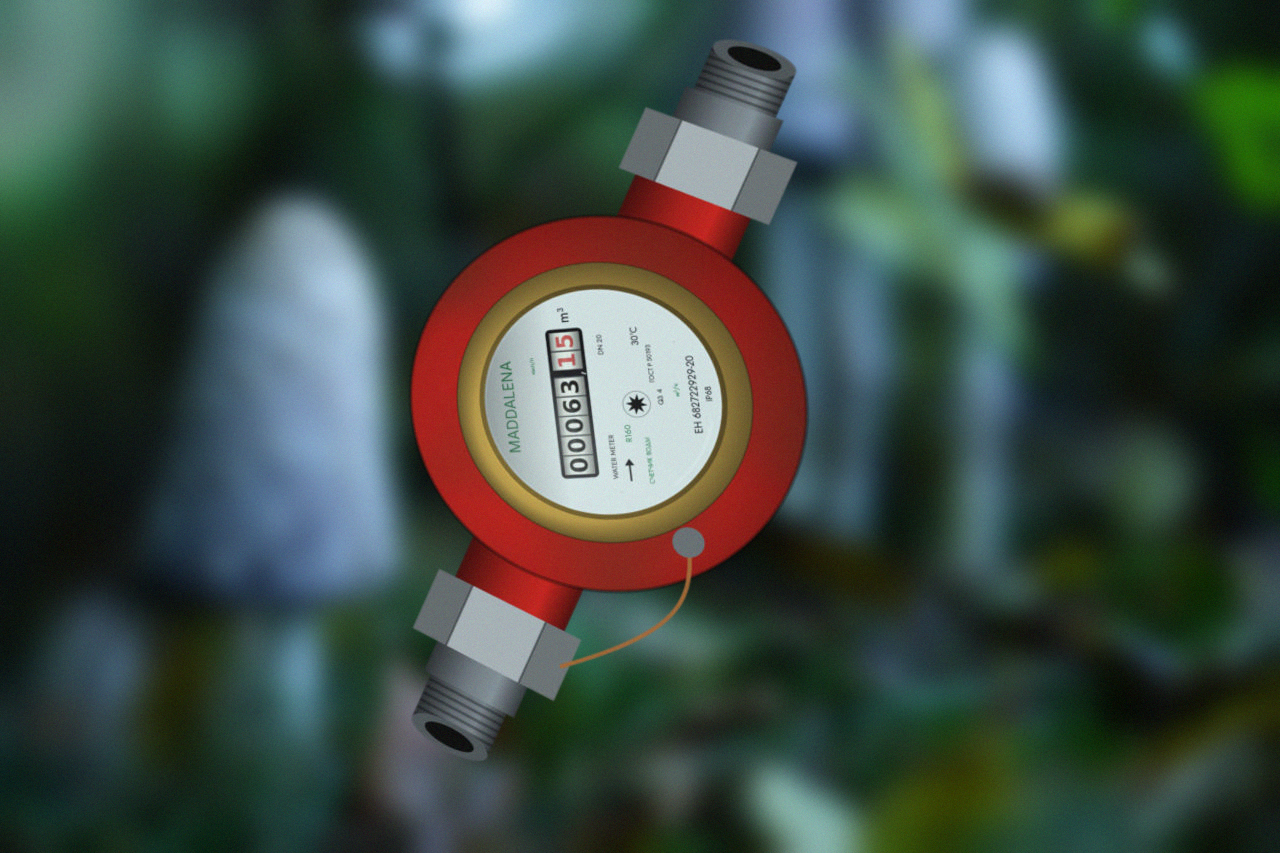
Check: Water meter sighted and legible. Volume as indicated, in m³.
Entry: 63.15 m³
